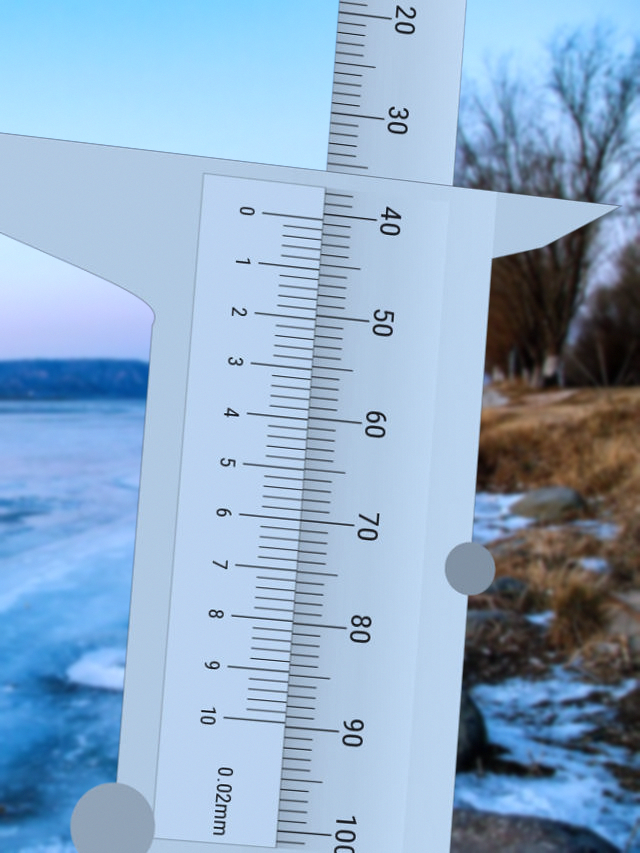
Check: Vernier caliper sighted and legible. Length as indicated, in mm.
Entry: 40.6 mm
